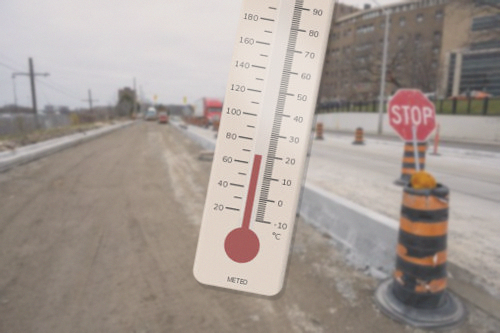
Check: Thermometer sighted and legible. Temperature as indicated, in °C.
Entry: 20 °C
